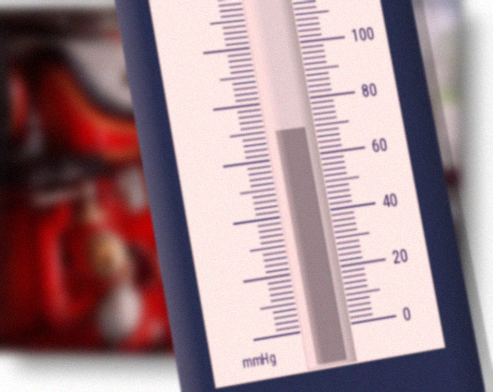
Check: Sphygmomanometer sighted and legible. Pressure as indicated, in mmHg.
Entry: 70 mmHg
